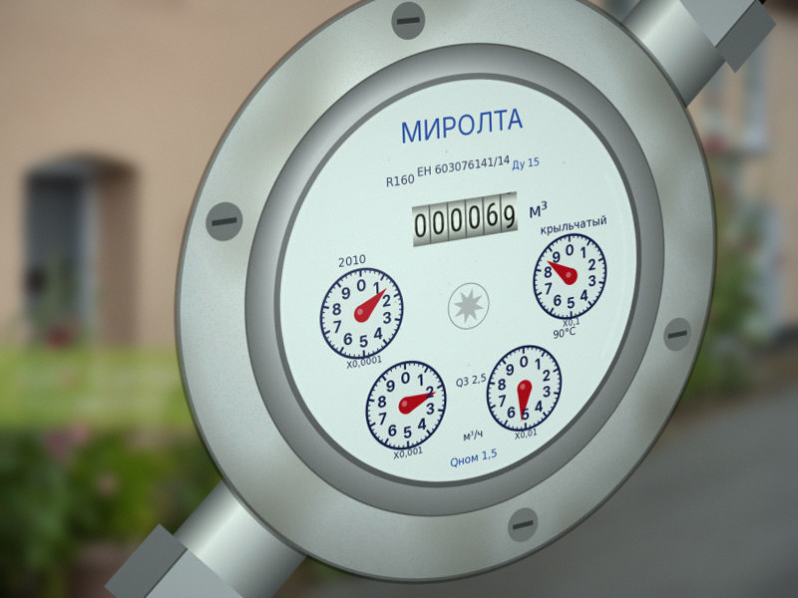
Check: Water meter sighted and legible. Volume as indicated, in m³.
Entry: 68.8521 m³
